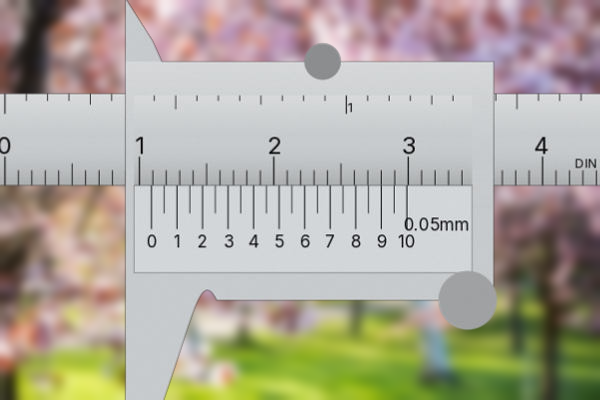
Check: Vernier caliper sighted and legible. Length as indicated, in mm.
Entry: 10.9 mm
